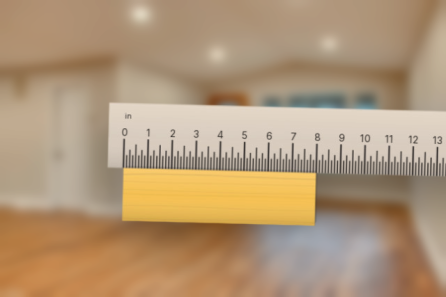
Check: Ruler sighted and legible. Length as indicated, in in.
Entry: 8 in
